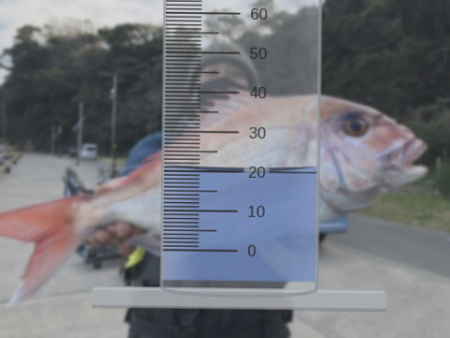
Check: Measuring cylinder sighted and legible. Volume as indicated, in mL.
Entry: 20 mL
